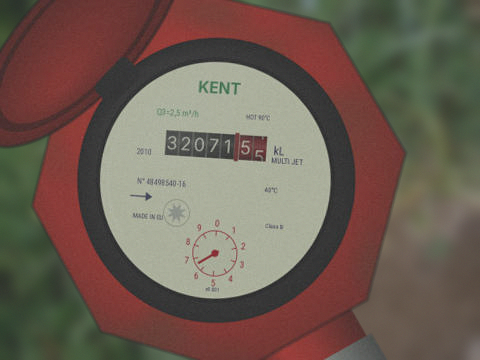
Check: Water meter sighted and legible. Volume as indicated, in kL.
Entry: 32071.546 kL
